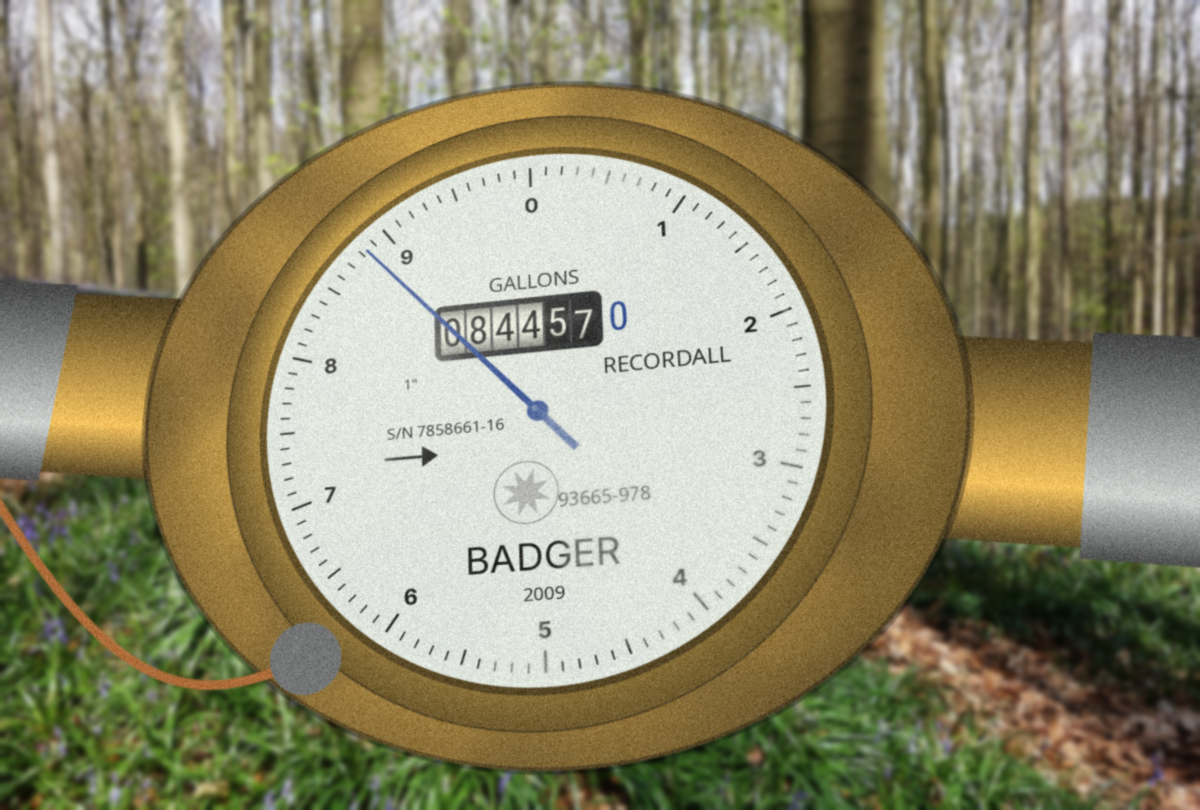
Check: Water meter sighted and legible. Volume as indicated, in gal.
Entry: 844568.8 gal
